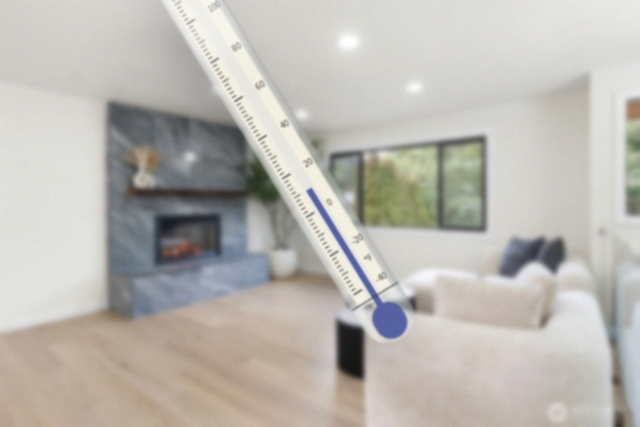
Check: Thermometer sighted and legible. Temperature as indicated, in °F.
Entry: 10 °F
